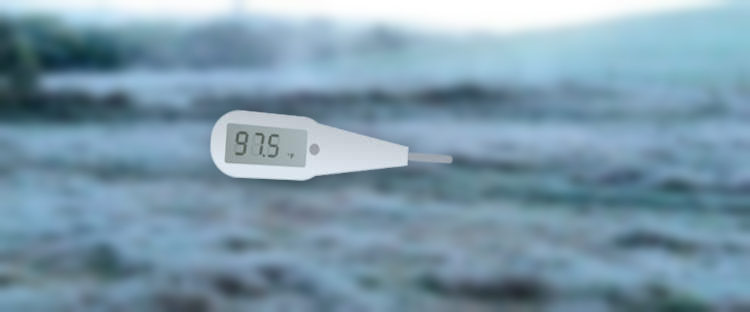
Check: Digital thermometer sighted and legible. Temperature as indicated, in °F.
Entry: 97.5 °F
